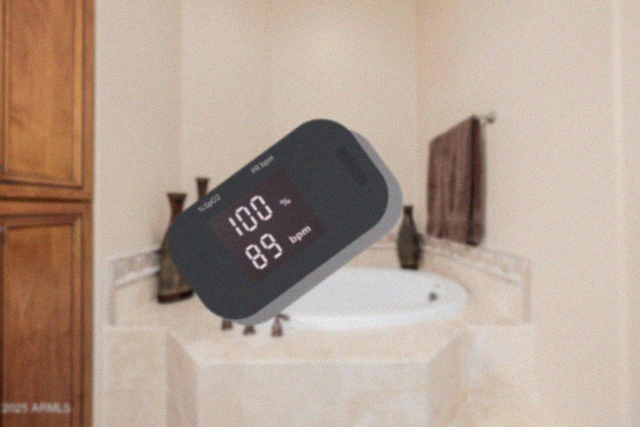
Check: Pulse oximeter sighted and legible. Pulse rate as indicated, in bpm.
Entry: 89 bpm
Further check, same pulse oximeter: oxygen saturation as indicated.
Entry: 100 %
